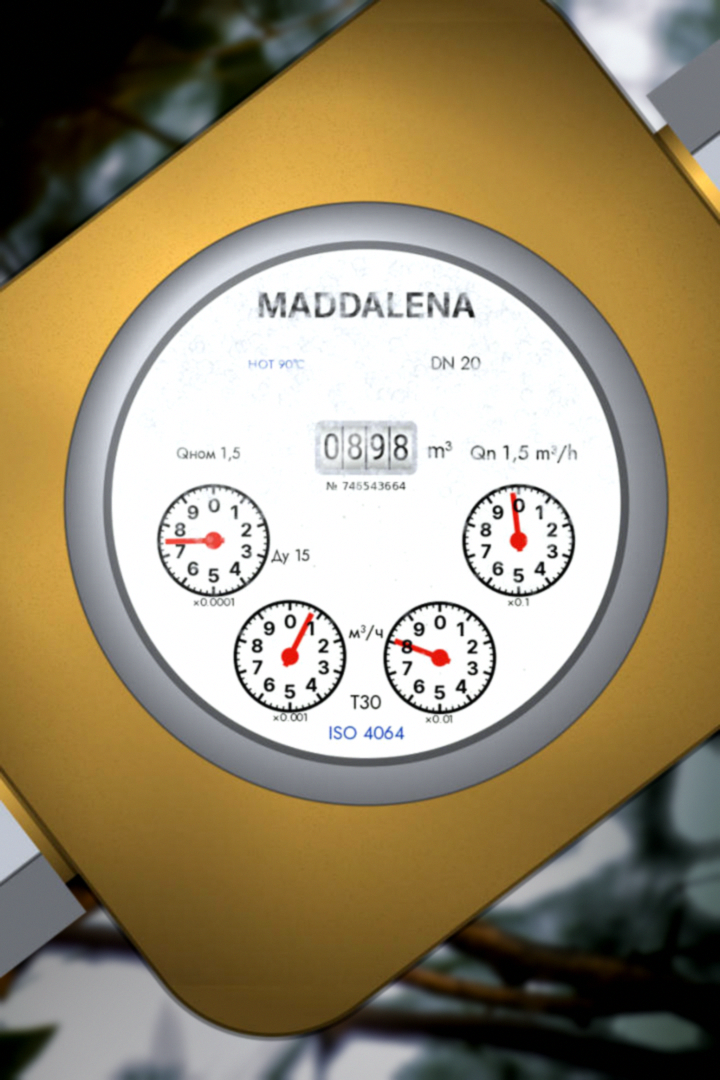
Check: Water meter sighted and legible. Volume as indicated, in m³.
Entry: 897.9807 m³
